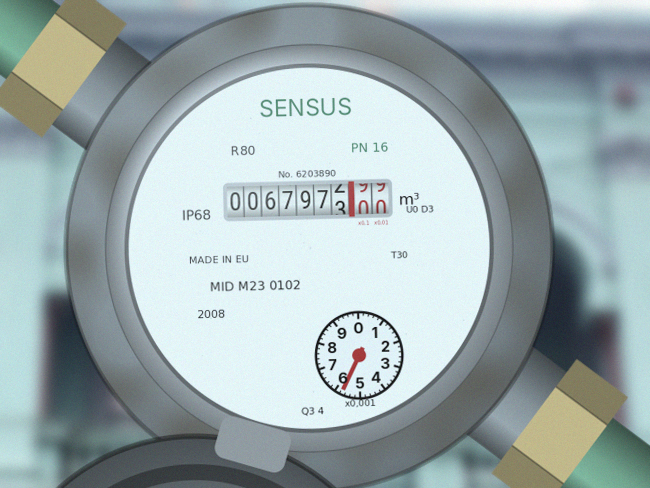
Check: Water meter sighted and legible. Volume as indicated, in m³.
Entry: 67972.995 m³
